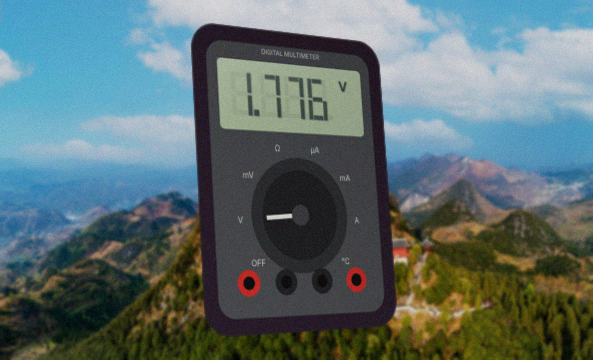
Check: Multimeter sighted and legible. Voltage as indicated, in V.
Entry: 1.776 V
